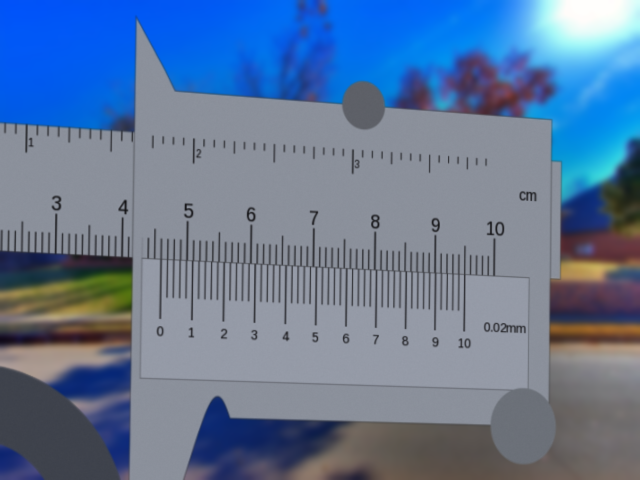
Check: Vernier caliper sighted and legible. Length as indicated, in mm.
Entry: 46.0 mm
